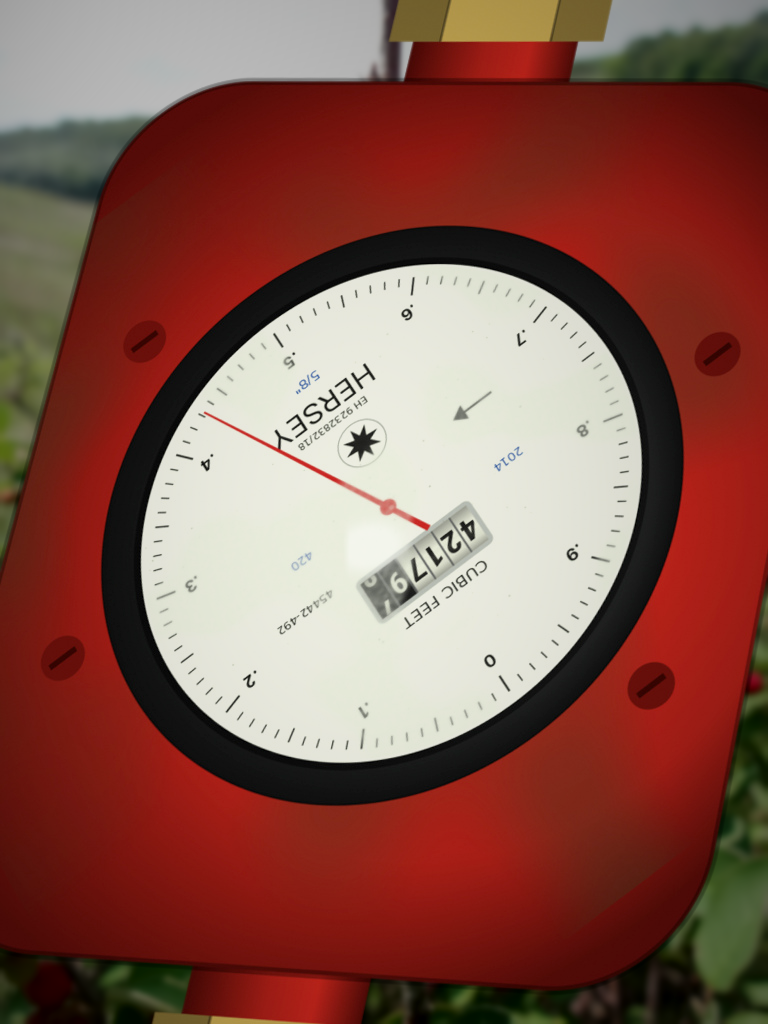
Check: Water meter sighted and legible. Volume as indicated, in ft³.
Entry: 421797.43 ft³
